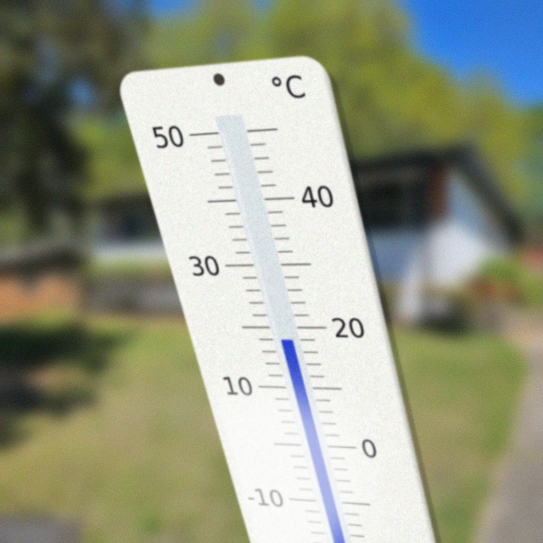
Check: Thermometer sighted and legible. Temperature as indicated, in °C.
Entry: 18 °C
